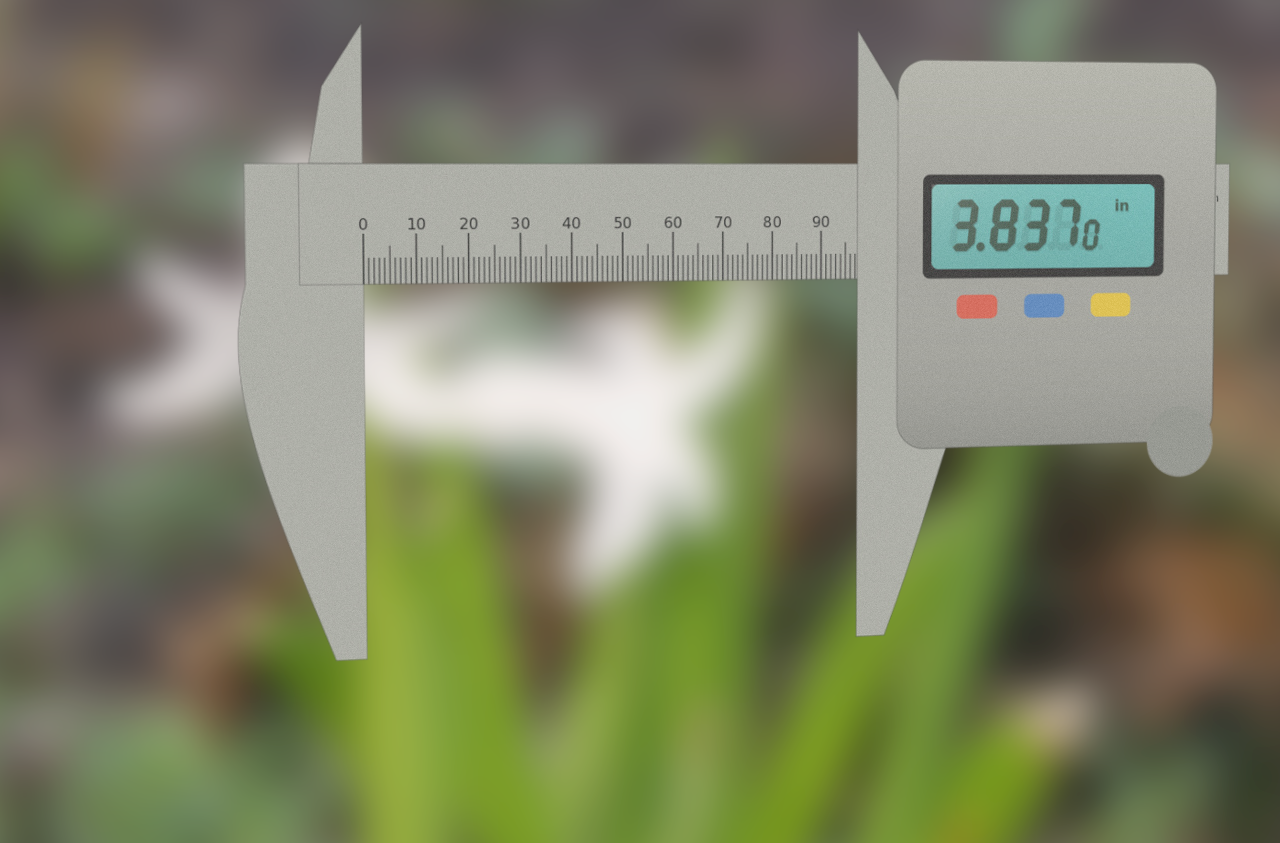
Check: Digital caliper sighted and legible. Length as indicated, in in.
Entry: 3.8370 in
